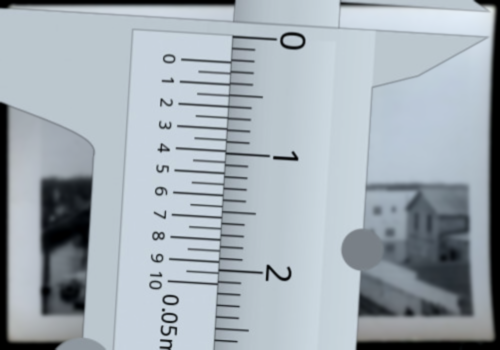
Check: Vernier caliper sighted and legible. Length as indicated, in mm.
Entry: 2.2 mm
